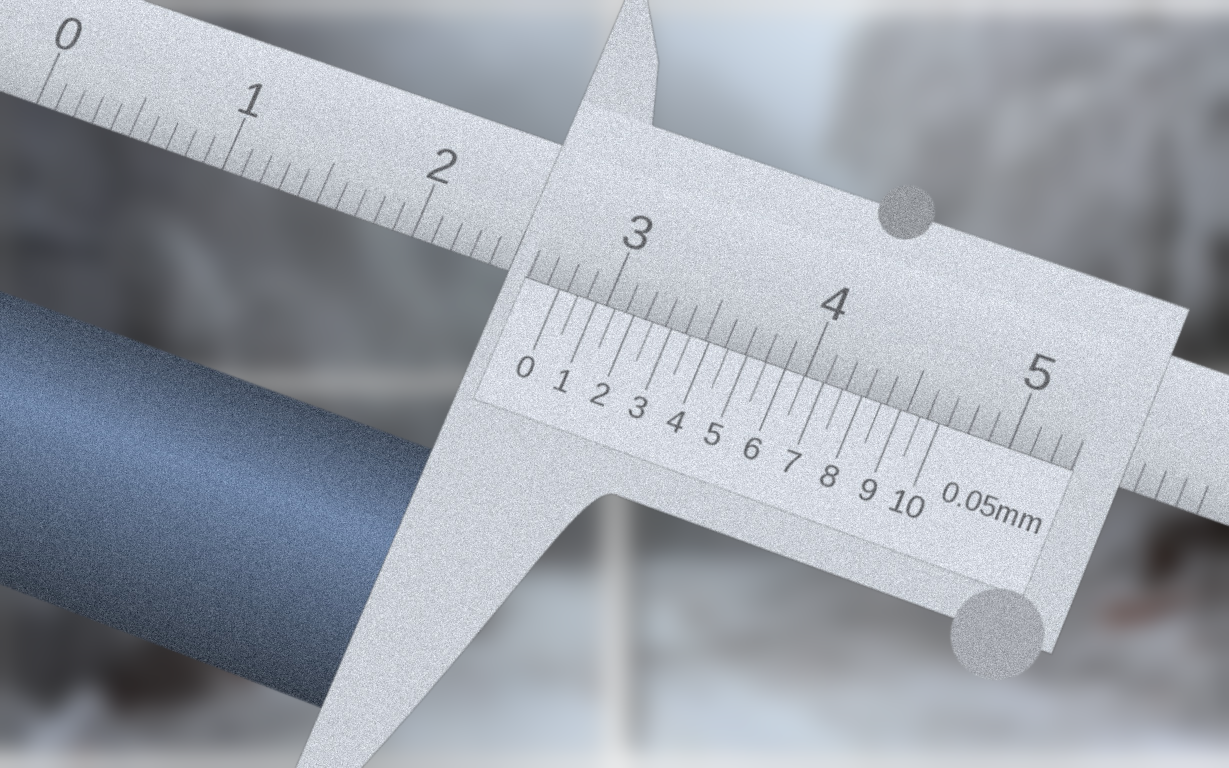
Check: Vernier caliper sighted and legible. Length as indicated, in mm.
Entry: 27.6 mm
